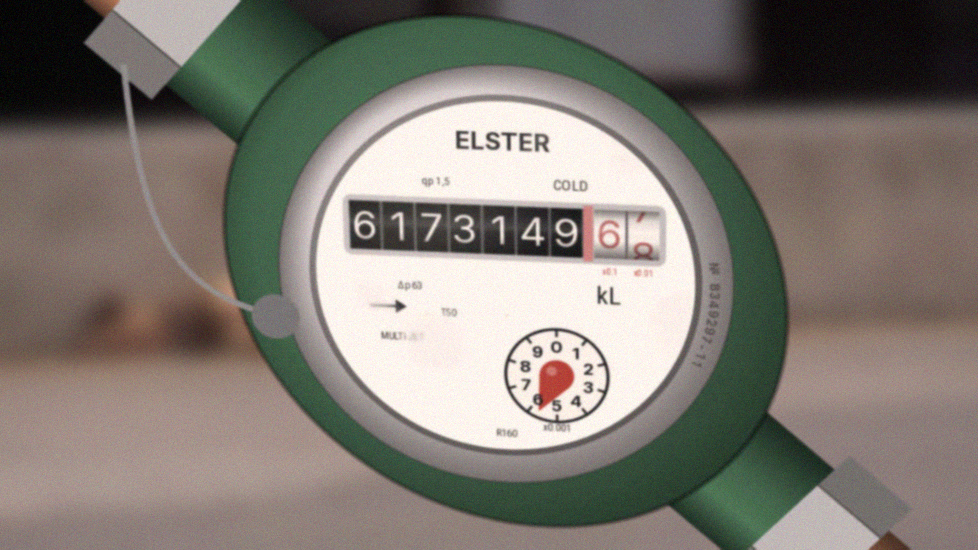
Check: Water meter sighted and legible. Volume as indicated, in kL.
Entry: 6173149.675 kL
